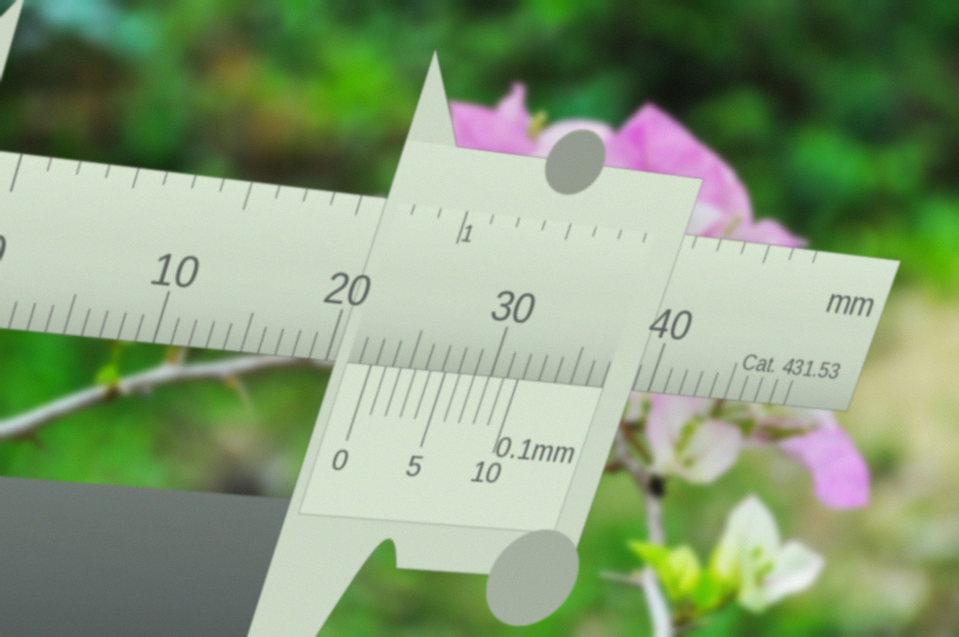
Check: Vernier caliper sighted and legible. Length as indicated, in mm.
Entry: 22.7 mm
